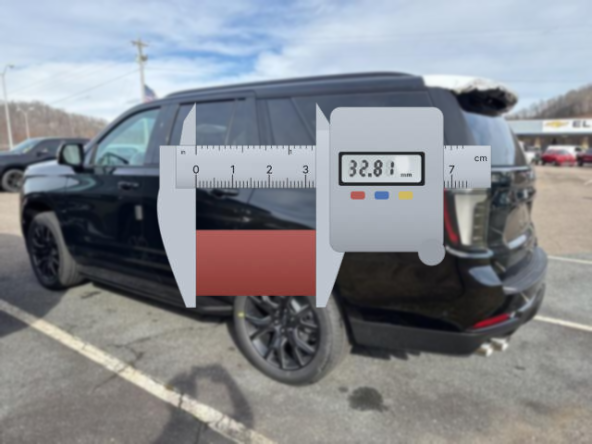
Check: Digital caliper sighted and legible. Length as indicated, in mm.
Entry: 32.81 mm
